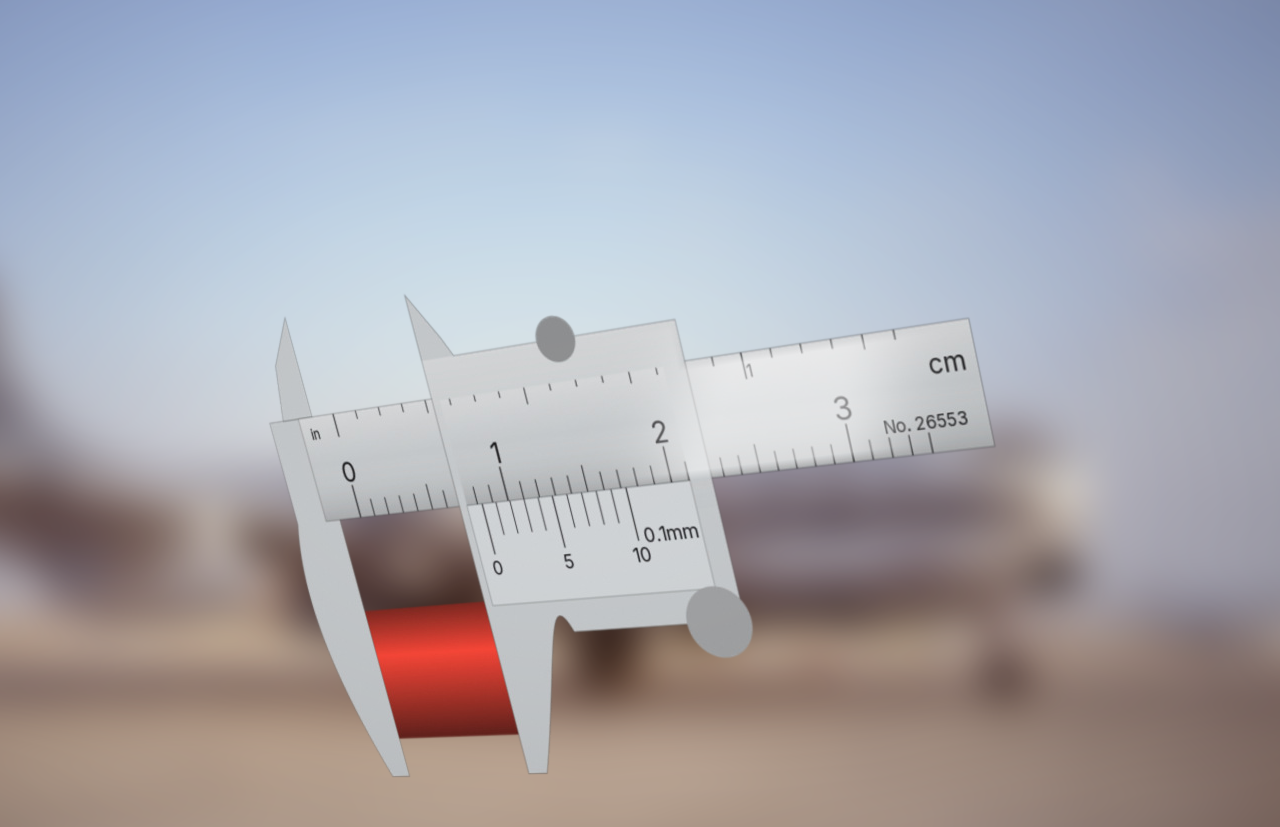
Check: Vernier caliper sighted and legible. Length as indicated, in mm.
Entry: 8.3 mm
